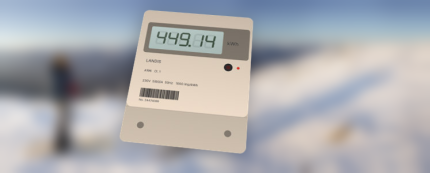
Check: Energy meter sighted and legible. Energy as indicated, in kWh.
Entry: 449.14 kWh
